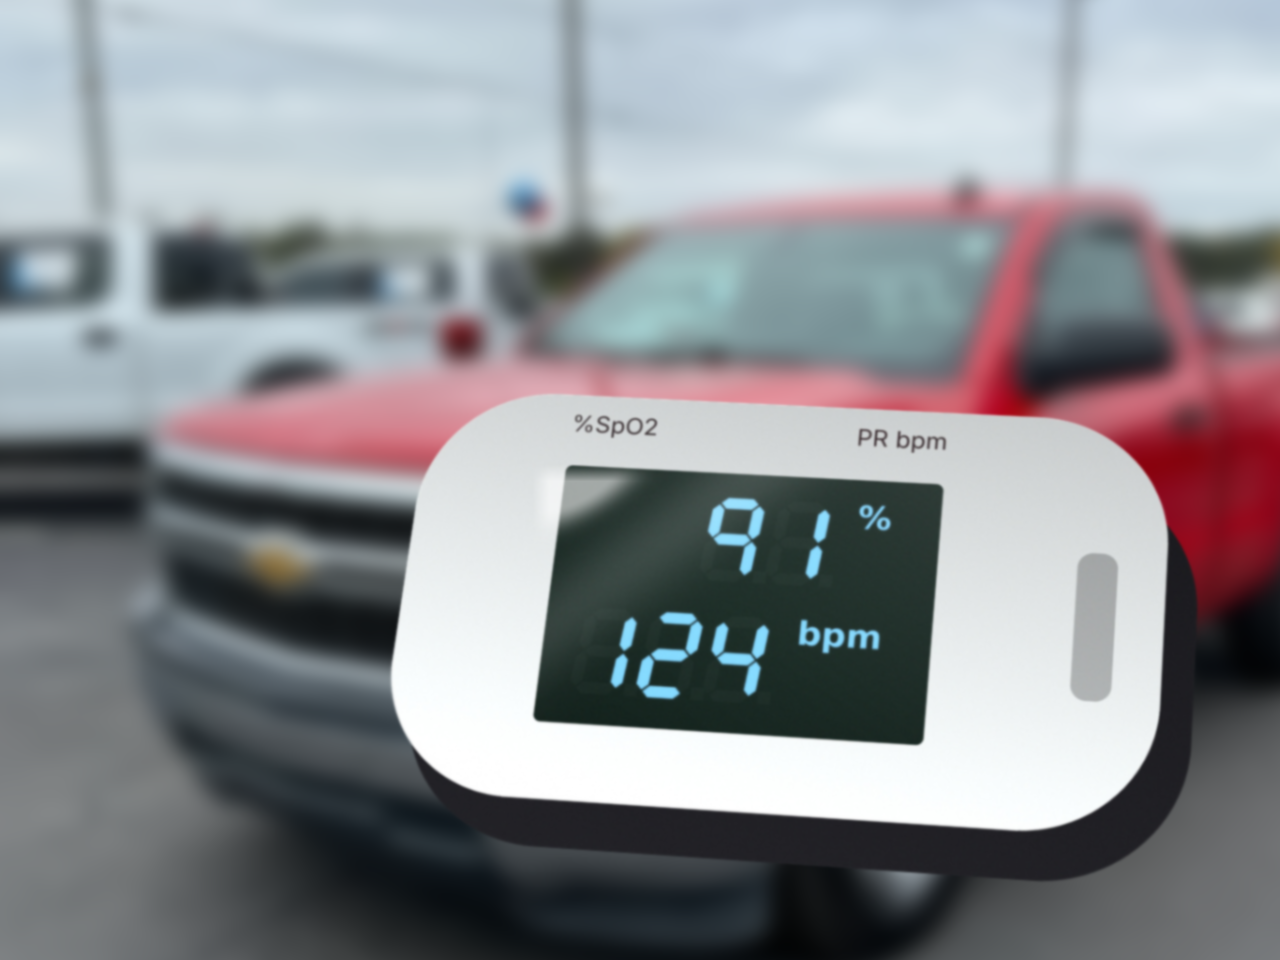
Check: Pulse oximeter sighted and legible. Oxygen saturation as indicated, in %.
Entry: 91 %
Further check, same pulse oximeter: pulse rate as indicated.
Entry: 124 bpm
